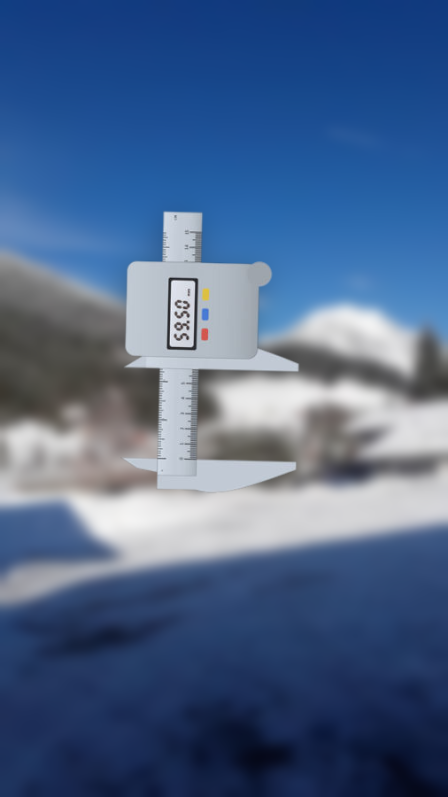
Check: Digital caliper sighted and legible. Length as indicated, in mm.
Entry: 59.50 mm
